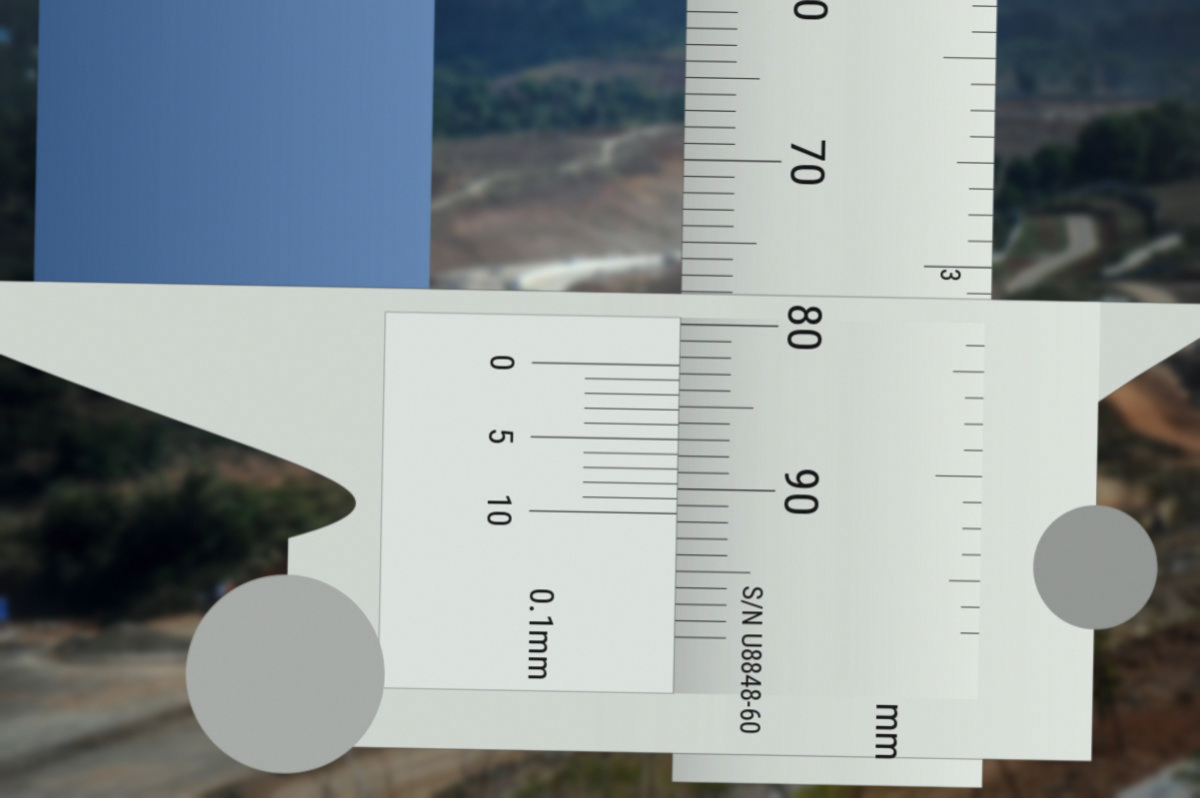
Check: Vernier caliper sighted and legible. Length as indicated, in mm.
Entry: 82.5 mm
